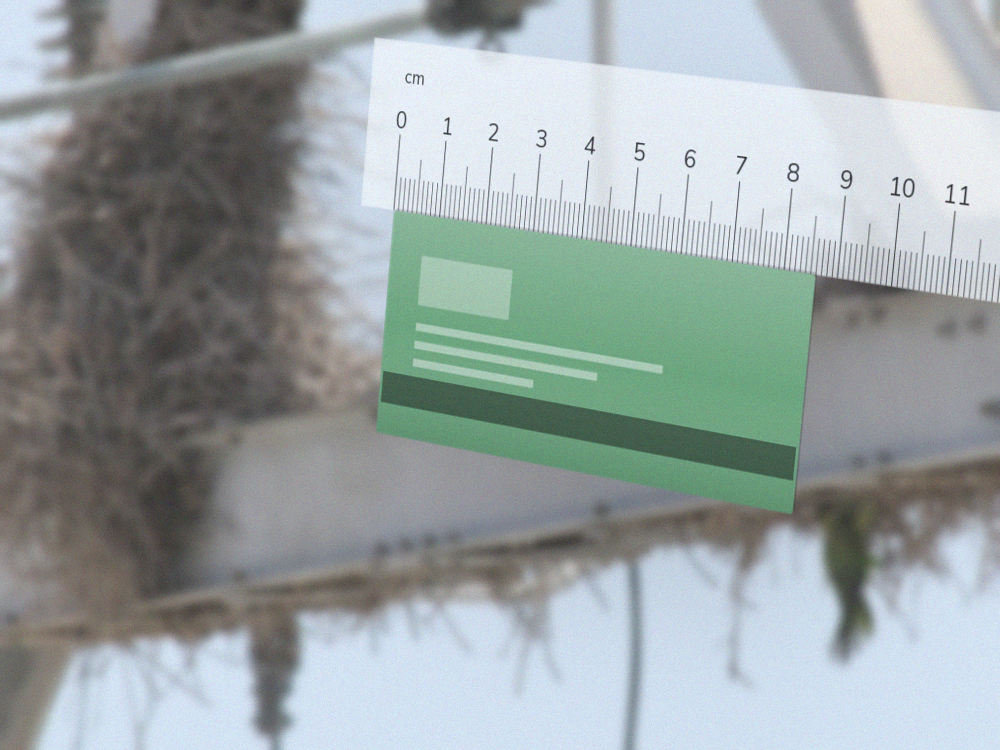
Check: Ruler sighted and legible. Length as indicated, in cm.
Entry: 8.6 cm
